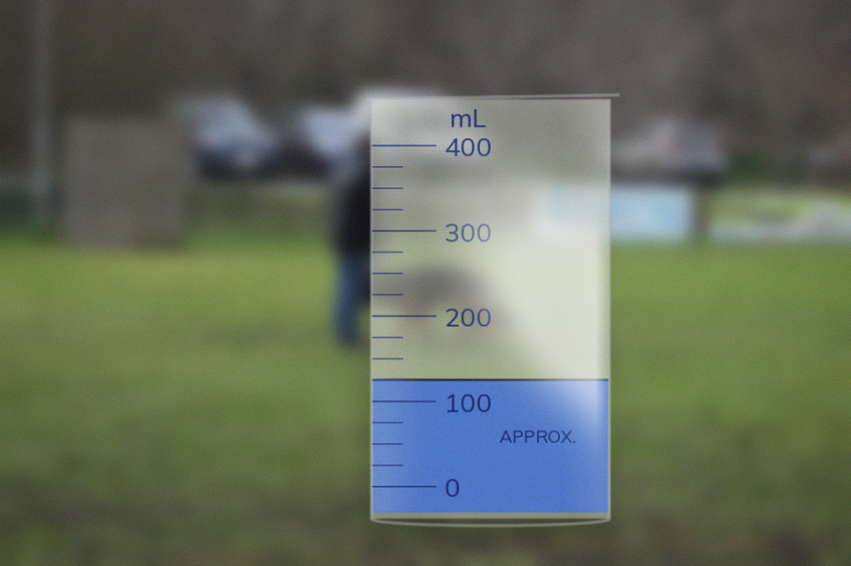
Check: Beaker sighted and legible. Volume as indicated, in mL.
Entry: 125 mL
